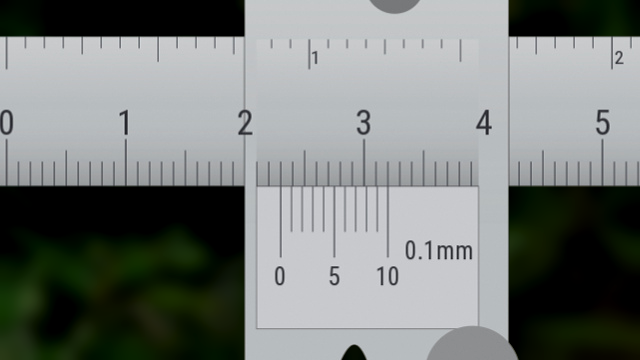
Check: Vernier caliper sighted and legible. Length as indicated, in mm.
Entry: 23.0 mm
